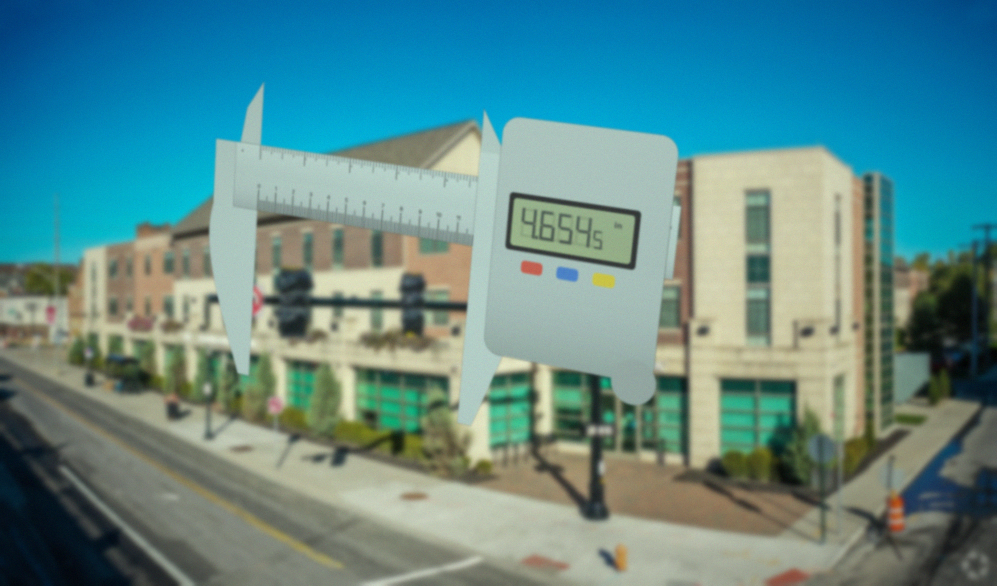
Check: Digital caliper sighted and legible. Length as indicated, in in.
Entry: 4.6545 in
